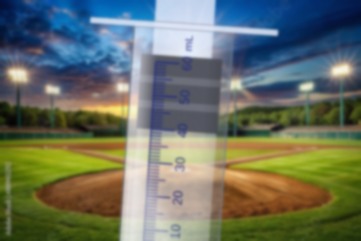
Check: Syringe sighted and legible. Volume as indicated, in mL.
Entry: 40 mL
